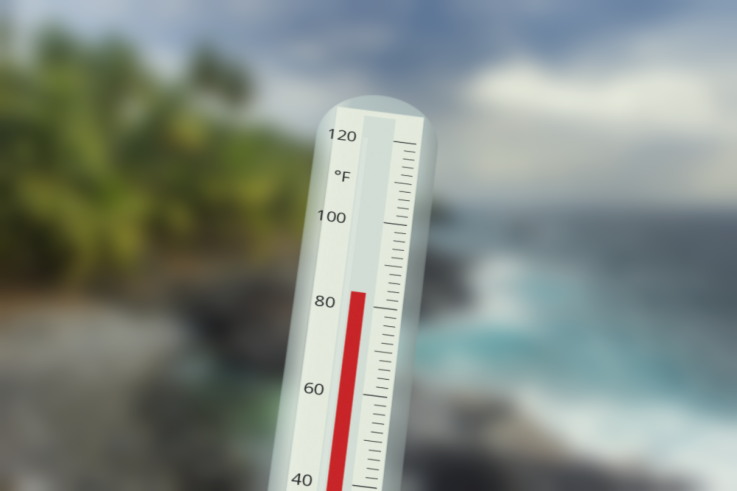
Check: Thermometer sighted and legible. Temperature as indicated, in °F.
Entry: 83 °F
